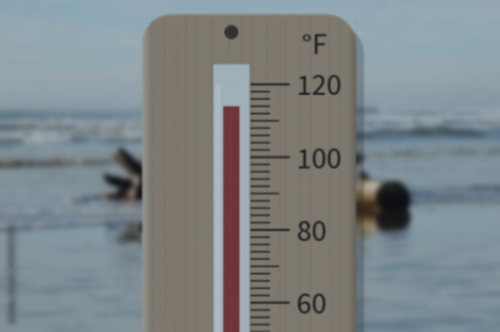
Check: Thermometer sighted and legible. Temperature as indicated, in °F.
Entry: 114 °F
